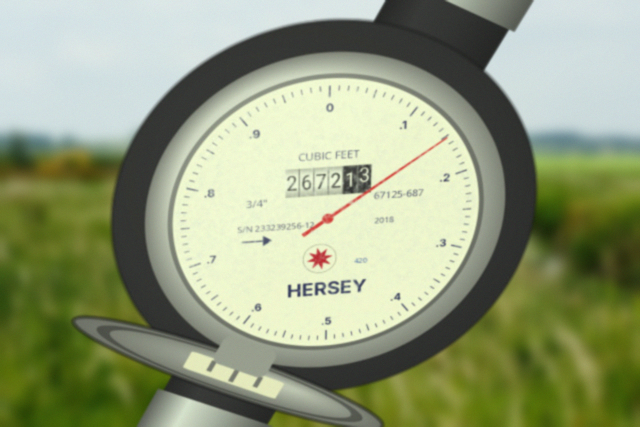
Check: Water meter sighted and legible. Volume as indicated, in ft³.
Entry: 267213.15 ft³
